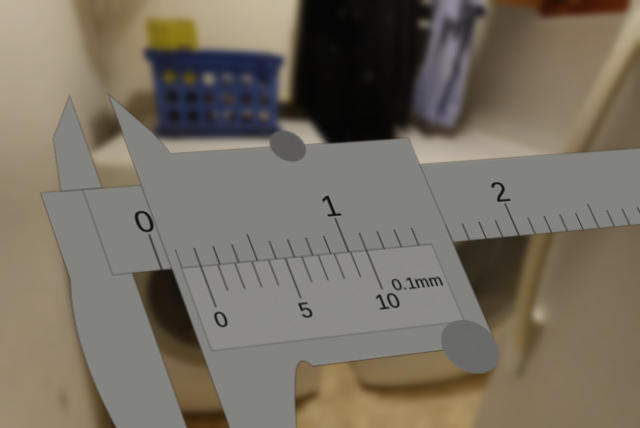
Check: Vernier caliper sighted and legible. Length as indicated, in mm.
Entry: 2.0 mm
